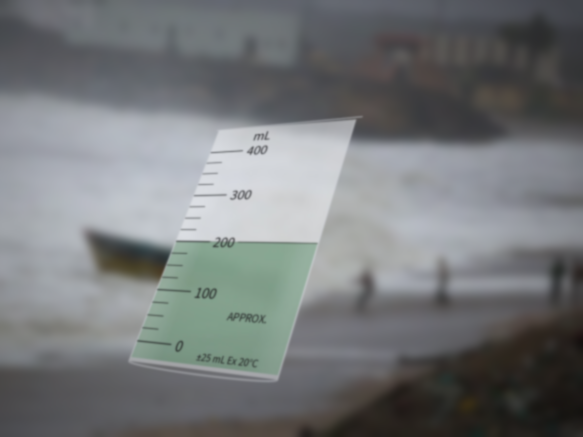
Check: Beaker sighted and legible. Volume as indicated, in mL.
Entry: 200 mL
